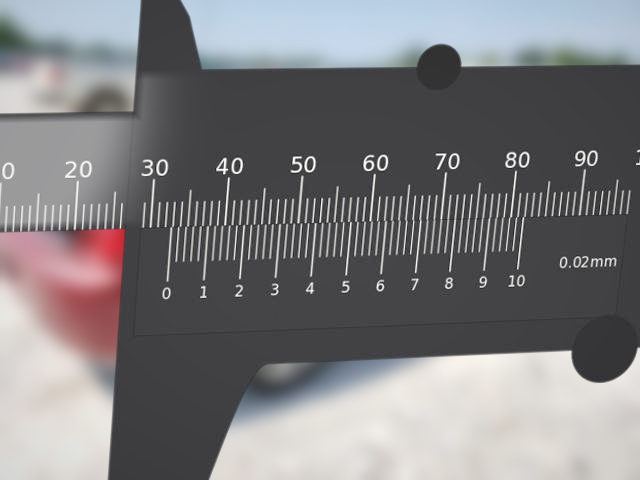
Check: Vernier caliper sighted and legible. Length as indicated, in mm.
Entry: 32.8 mm
